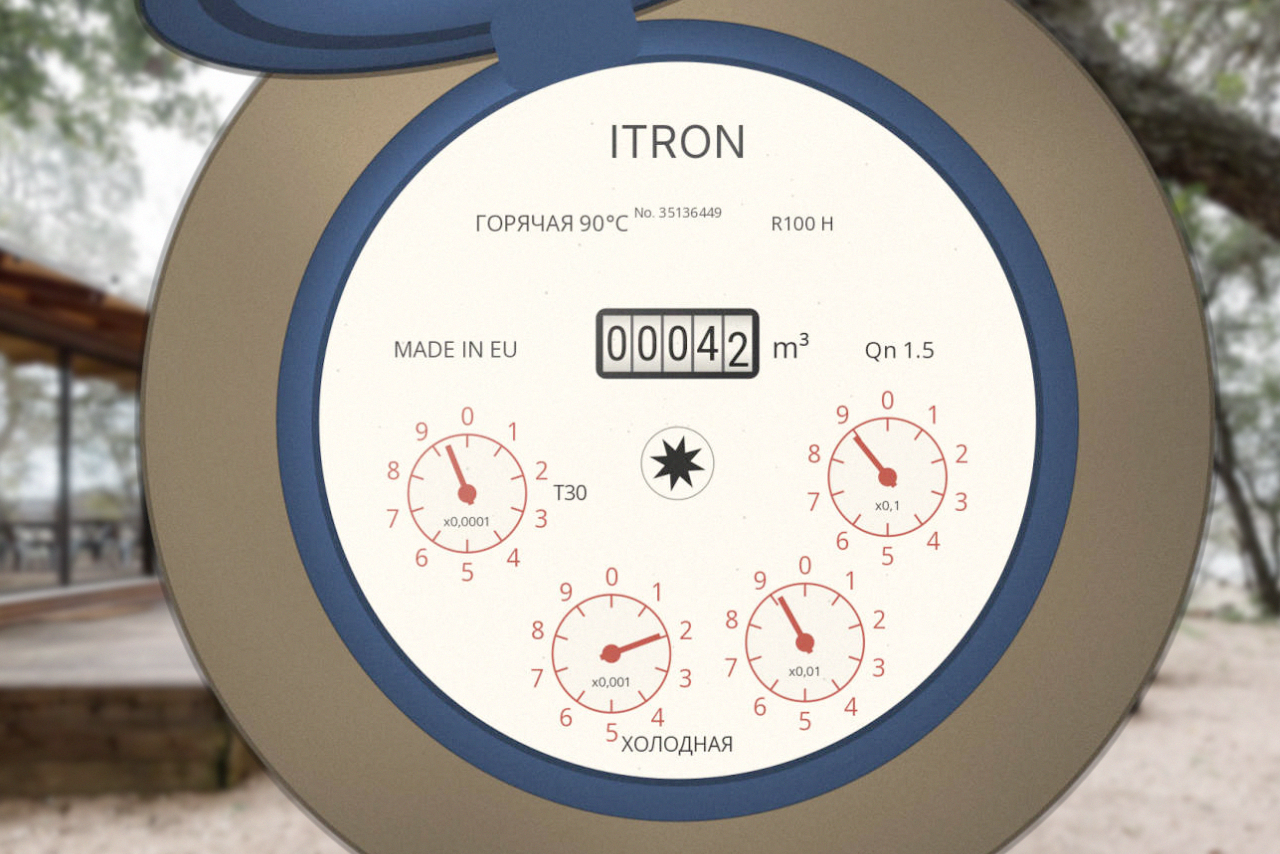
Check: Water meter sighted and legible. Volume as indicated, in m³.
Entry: 41.8919 m³
